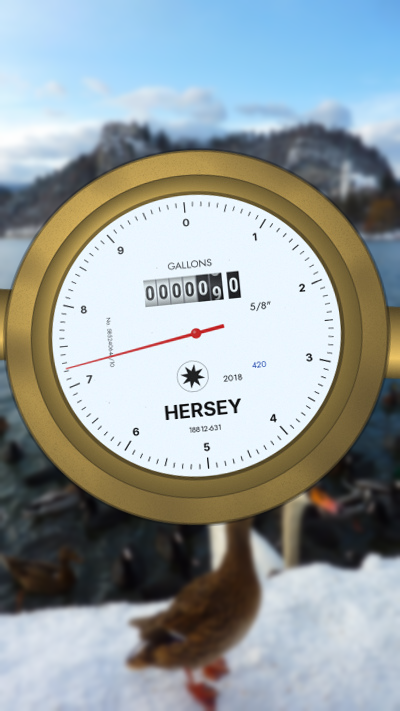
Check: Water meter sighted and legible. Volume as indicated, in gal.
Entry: 87.2 gal
